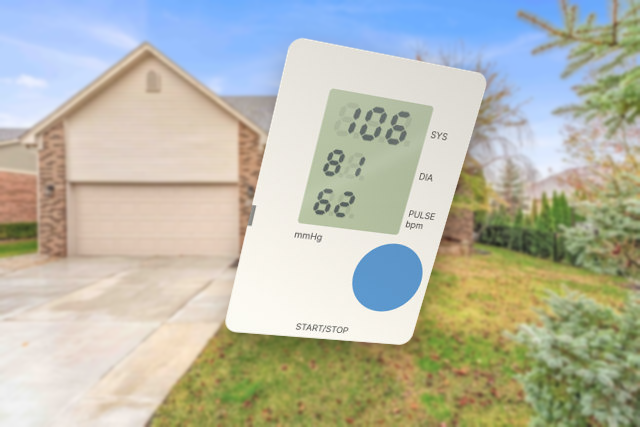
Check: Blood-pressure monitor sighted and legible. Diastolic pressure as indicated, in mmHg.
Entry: 81 mmHg
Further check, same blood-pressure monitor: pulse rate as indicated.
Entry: 62 bpm
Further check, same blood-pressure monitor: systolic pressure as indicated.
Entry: 106 mmHg
